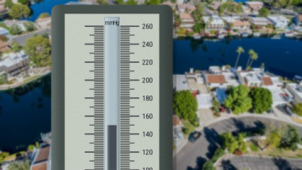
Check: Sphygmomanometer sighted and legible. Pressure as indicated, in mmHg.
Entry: 150 mmHg
